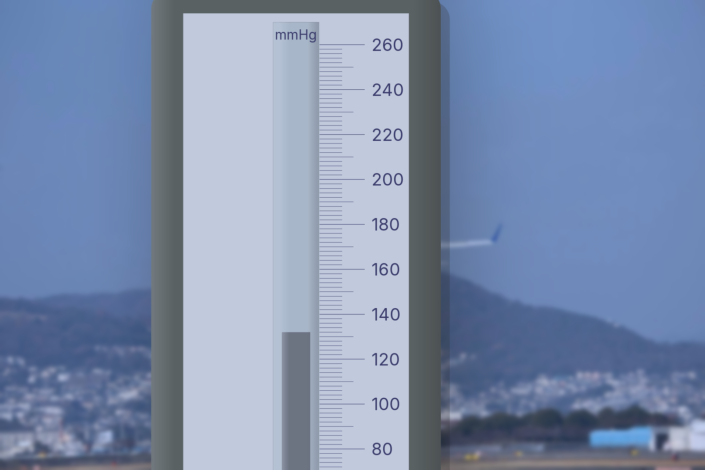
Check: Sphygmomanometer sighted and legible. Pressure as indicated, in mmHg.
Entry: 132 mmHg
